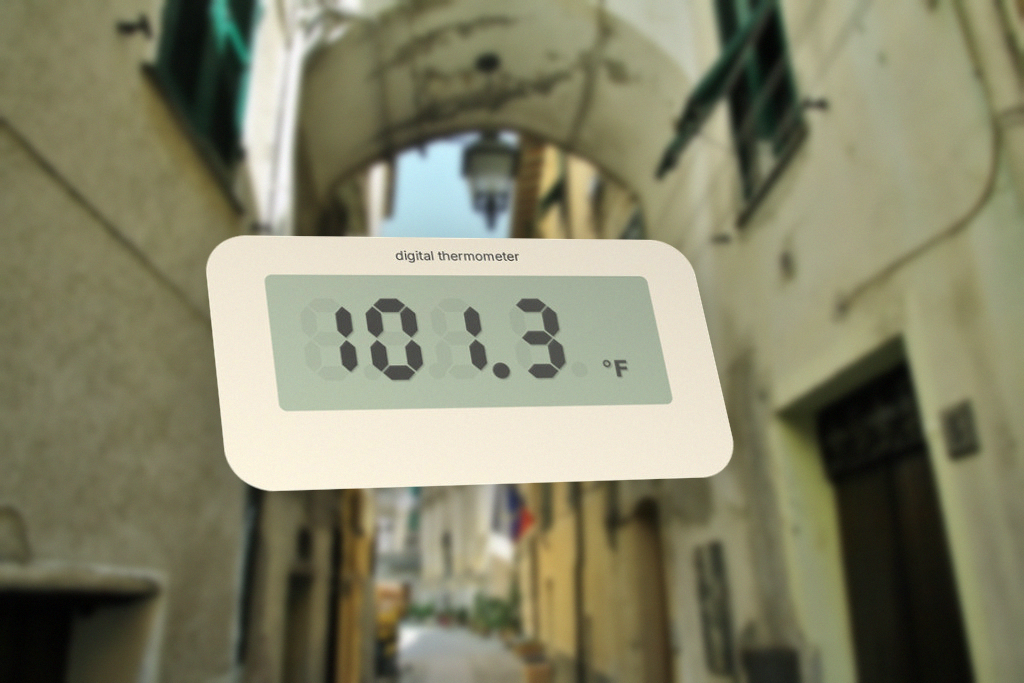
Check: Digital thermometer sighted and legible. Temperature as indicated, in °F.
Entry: 101.3 °F
